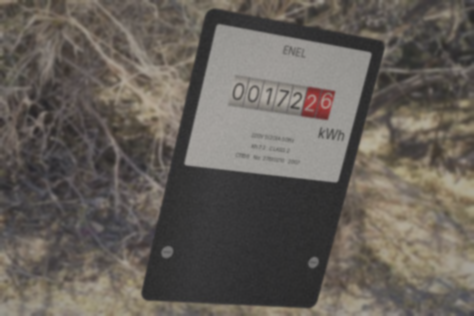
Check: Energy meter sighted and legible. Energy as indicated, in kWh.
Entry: 172.26 kWh
